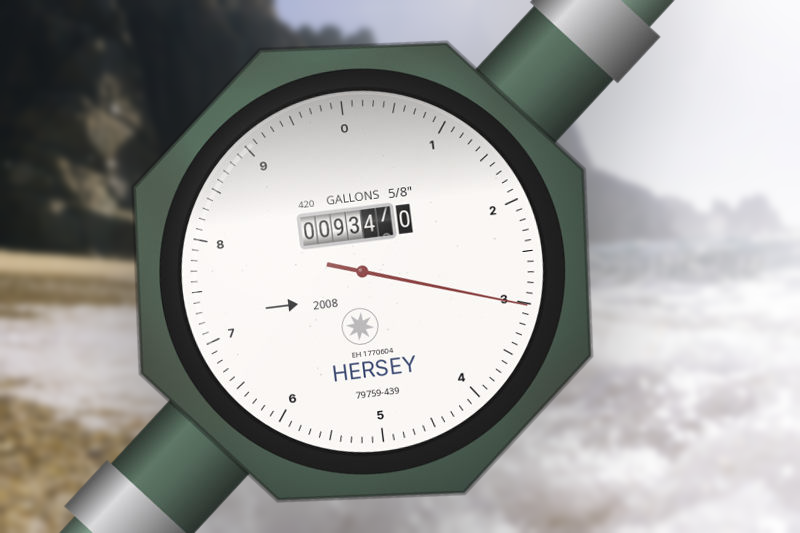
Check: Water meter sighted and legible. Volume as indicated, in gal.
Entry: 93473.0 gal
